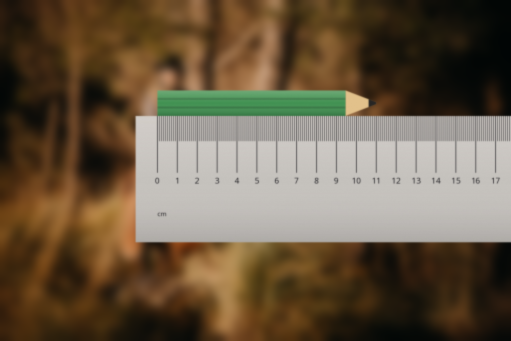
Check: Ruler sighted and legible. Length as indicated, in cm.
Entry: 11 cm
